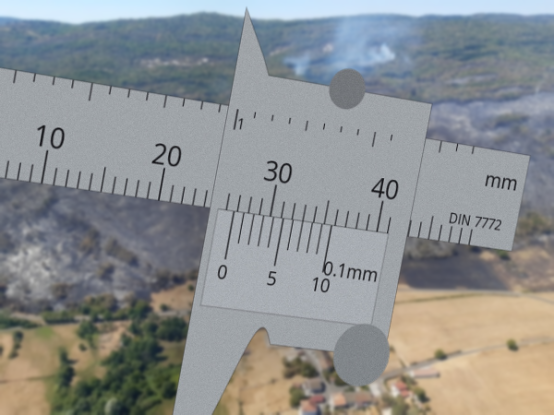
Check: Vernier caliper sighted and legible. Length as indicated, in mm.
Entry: 26.7 mm
